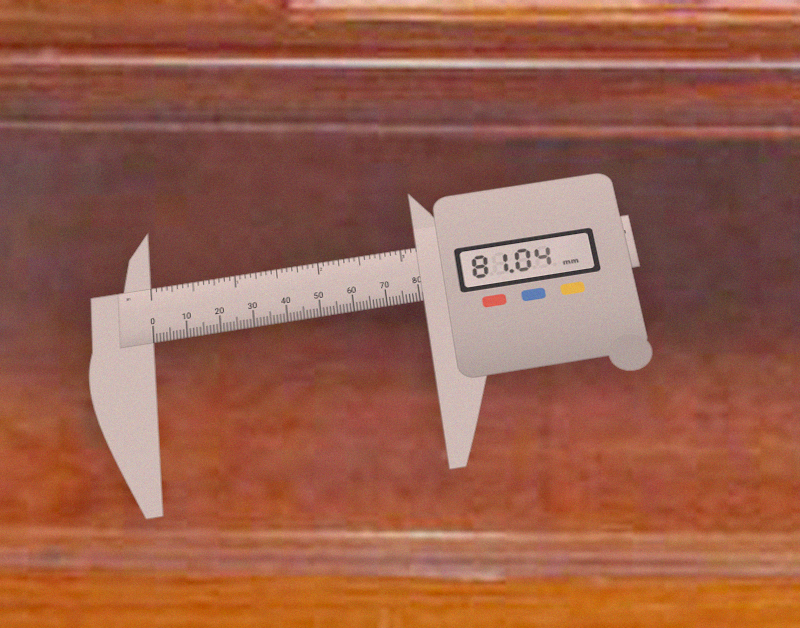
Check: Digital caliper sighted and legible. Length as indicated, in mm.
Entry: 81.04 mm
